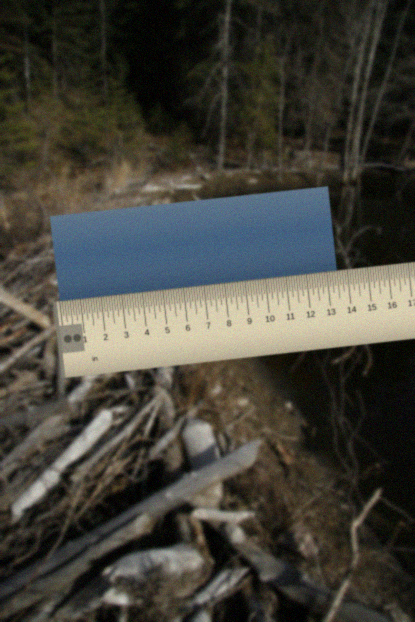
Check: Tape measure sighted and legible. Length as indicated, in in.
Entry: 13.5 in
